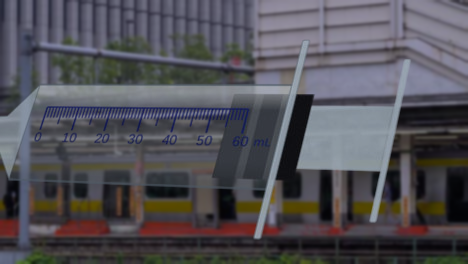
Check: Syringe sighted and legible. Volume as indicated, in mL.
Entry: 55 mL
